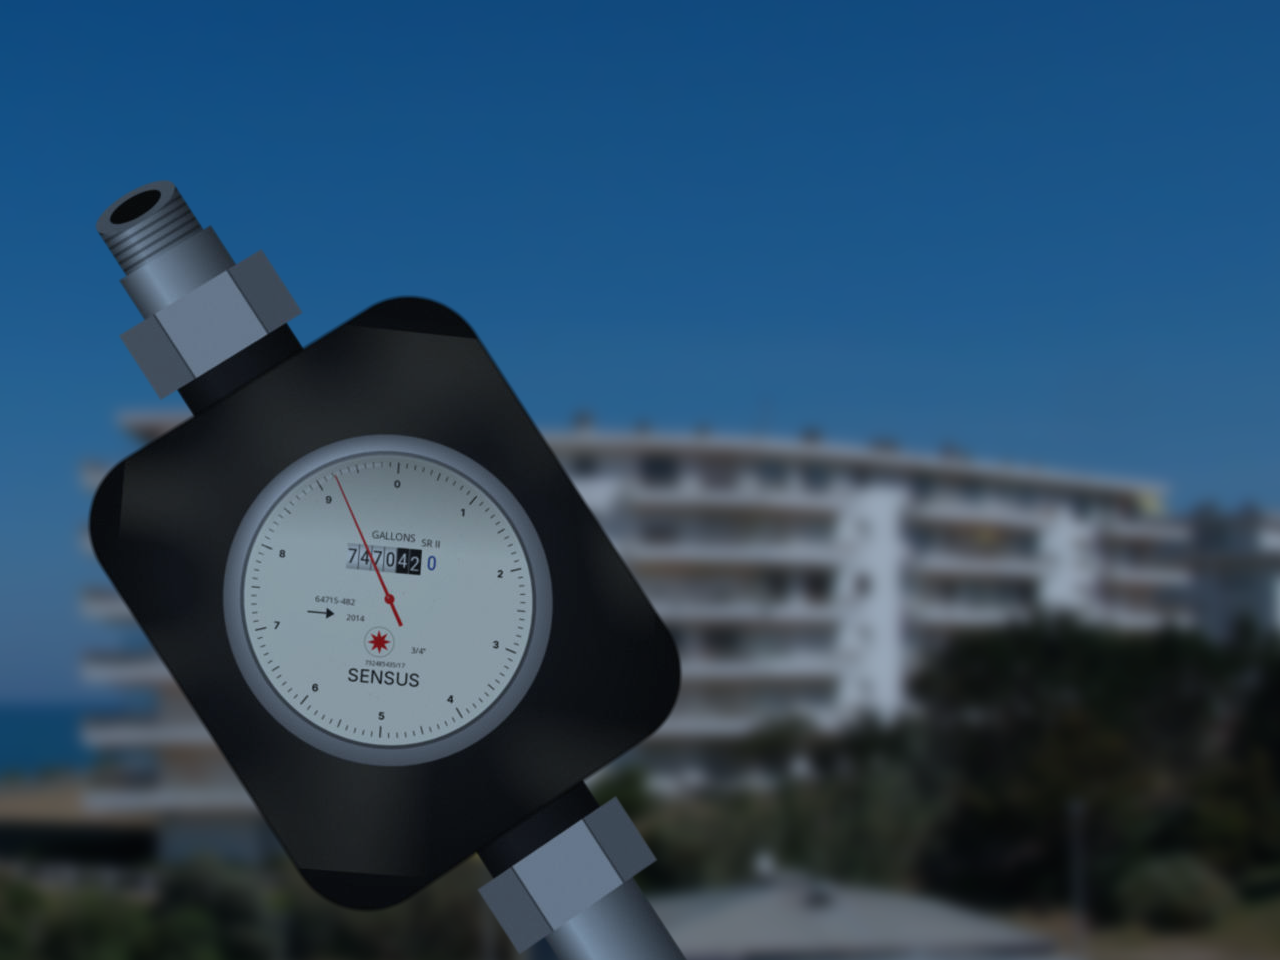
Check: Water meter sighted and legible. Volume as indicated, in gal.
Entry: 7470419.2 gal
